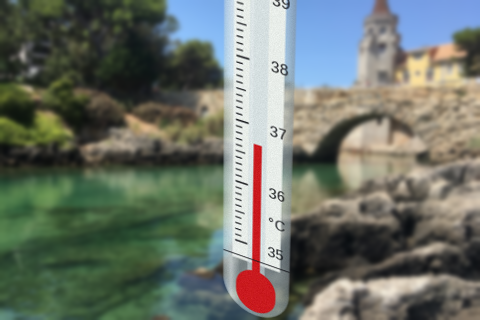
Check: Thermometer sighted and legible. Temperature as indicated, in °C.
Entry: 36.7 °C
